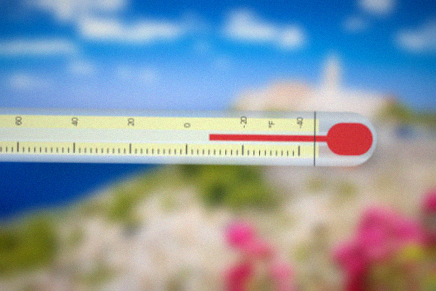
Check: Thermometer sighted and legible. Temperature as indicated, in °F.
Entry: -8 °F
